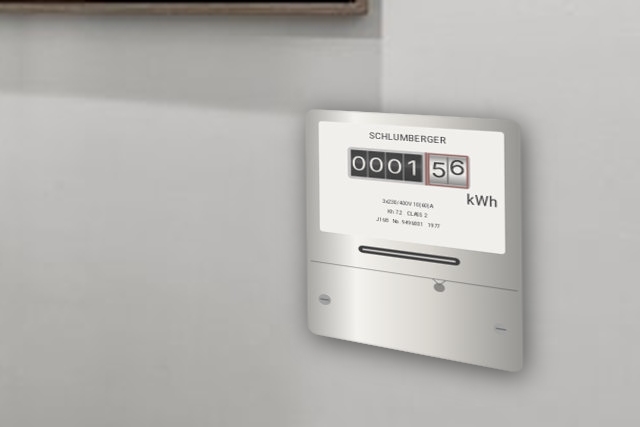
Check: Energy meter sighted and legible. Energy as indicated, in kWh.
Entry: 1.56 kWh
